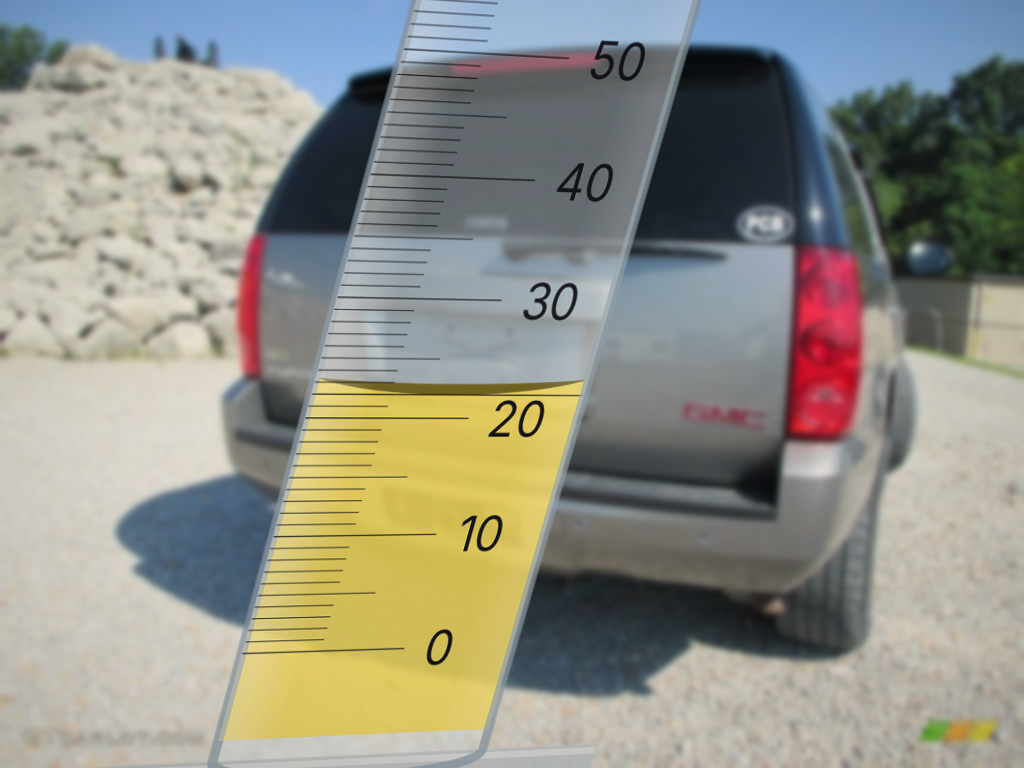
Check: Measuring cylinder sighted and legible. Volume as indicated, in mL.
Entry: 22 mL
